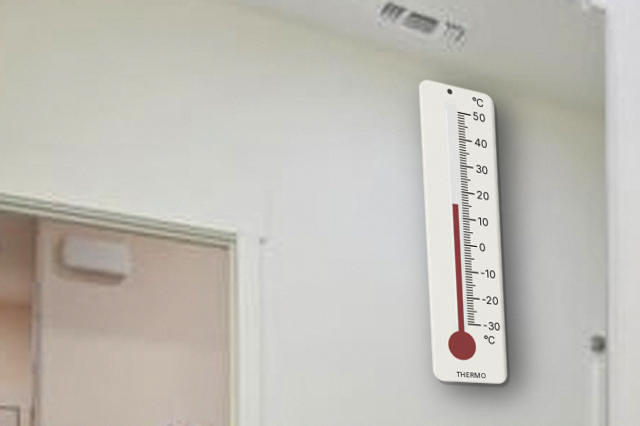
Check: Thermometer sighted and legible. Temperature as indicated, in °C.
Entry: 15 °C
